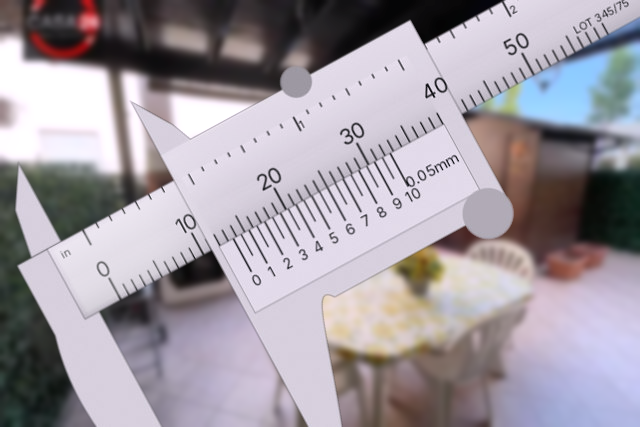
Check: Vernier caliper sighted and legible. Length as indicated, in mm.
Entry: 13.6 mm
